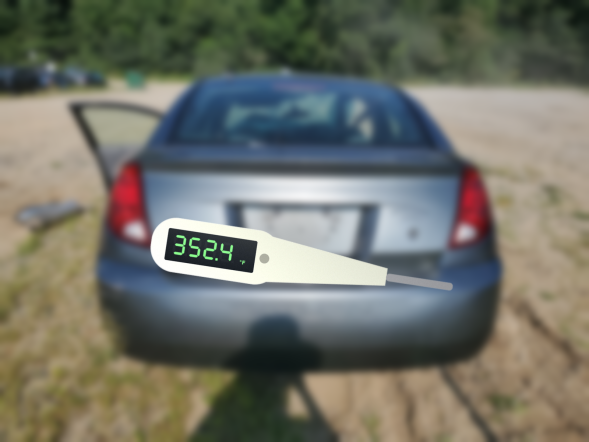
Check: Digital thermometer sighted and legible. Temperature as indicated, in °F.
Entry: 352.4 °F
